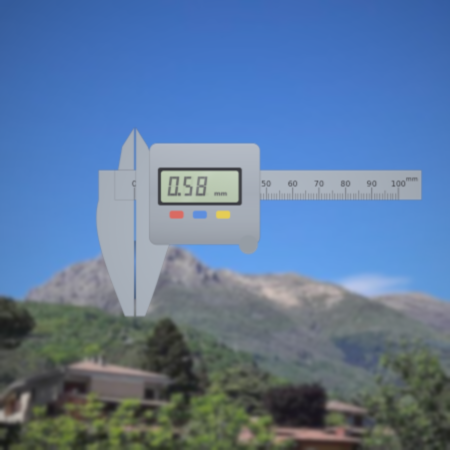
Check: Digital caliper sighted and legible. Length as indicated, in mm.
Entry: 0.58 mm
